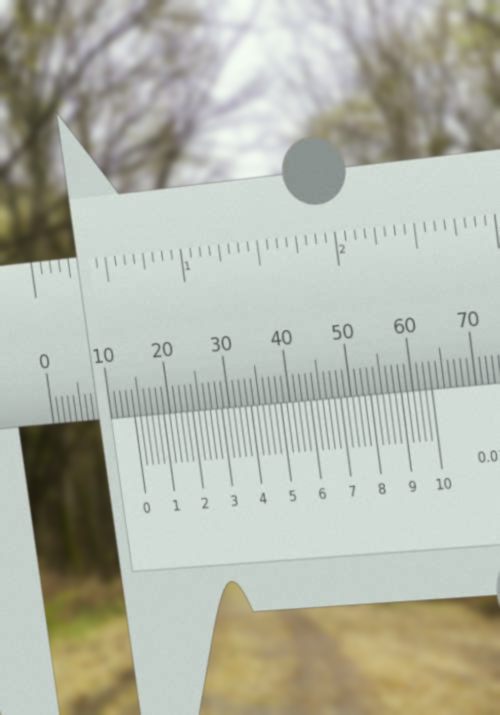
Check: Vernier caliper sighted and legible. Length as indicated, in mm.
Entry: 14.0 mm
